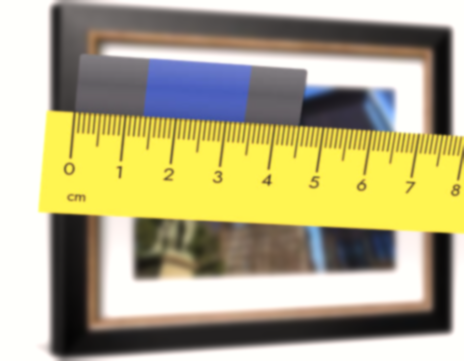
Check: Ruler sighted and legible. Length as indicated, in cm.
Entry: 4.5 cm
